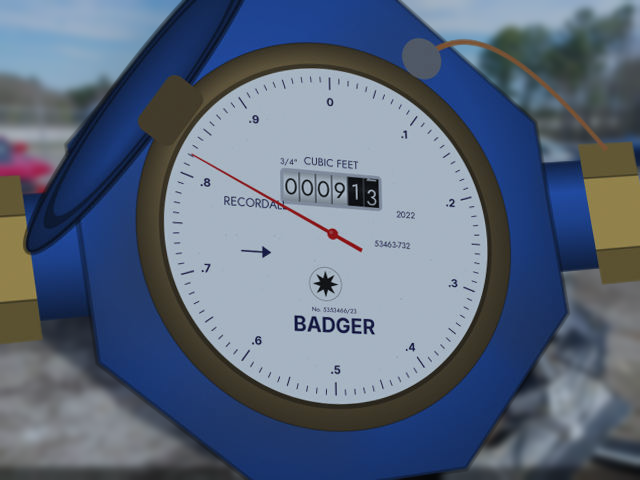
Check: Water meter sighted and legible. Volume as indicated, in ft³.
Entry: 912.82 ft³
